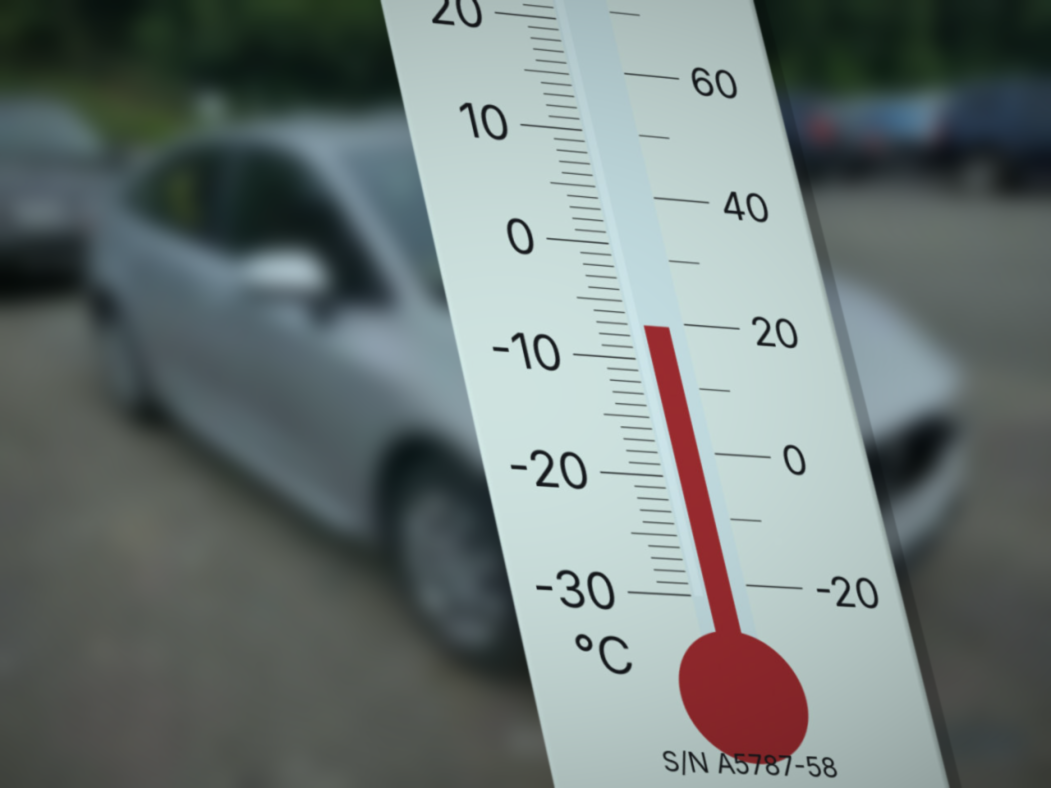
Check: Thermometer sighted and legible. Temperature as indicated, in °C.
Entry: -7 °C
